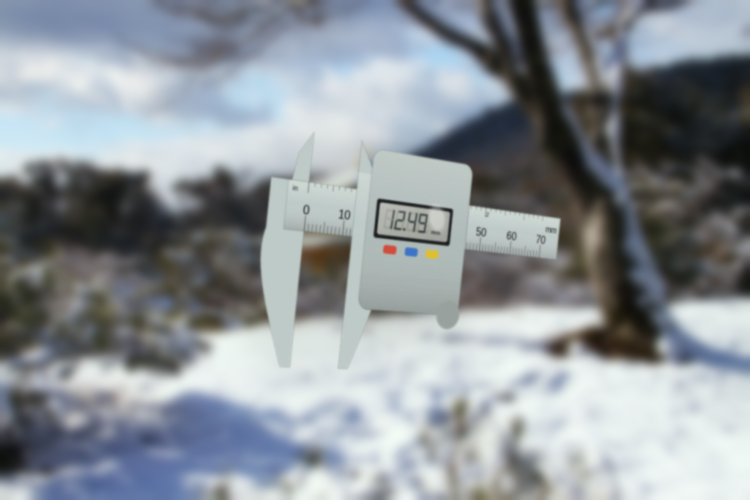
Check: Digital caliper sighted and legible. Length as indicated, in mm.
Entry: 12.49 mm
